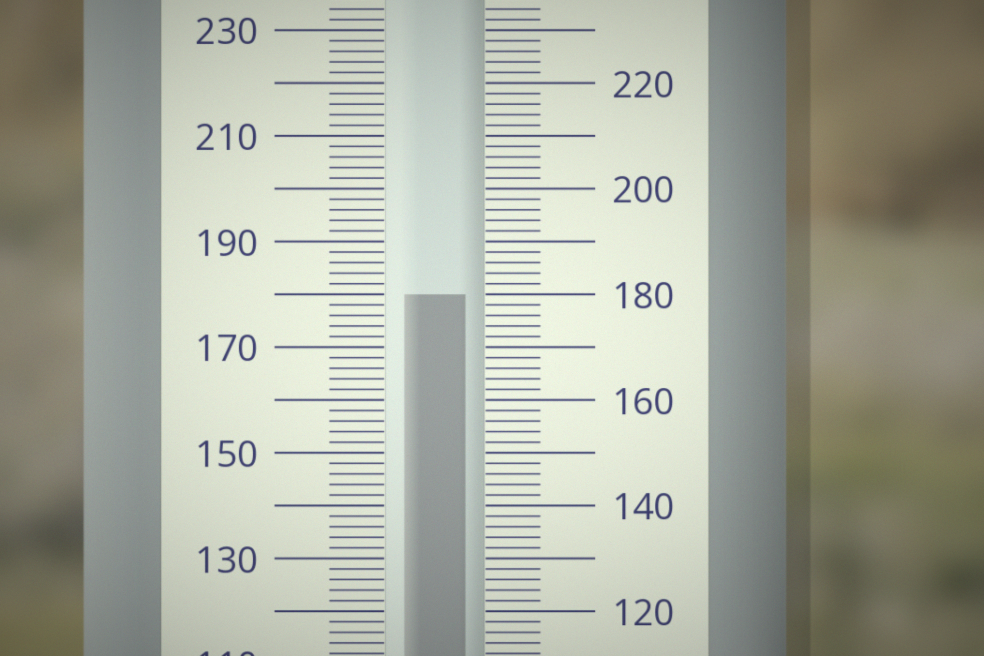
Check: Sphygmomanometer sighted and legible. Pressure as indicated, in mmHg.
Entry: 180 mmHg
